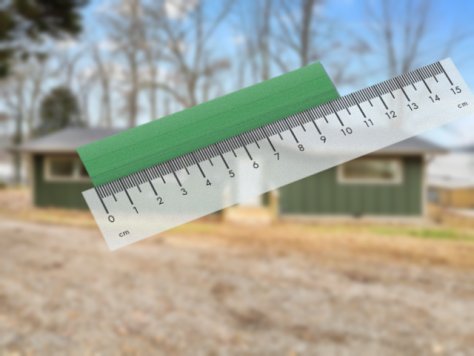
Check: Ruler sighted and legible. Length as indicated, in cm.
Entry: 10.5 cm
